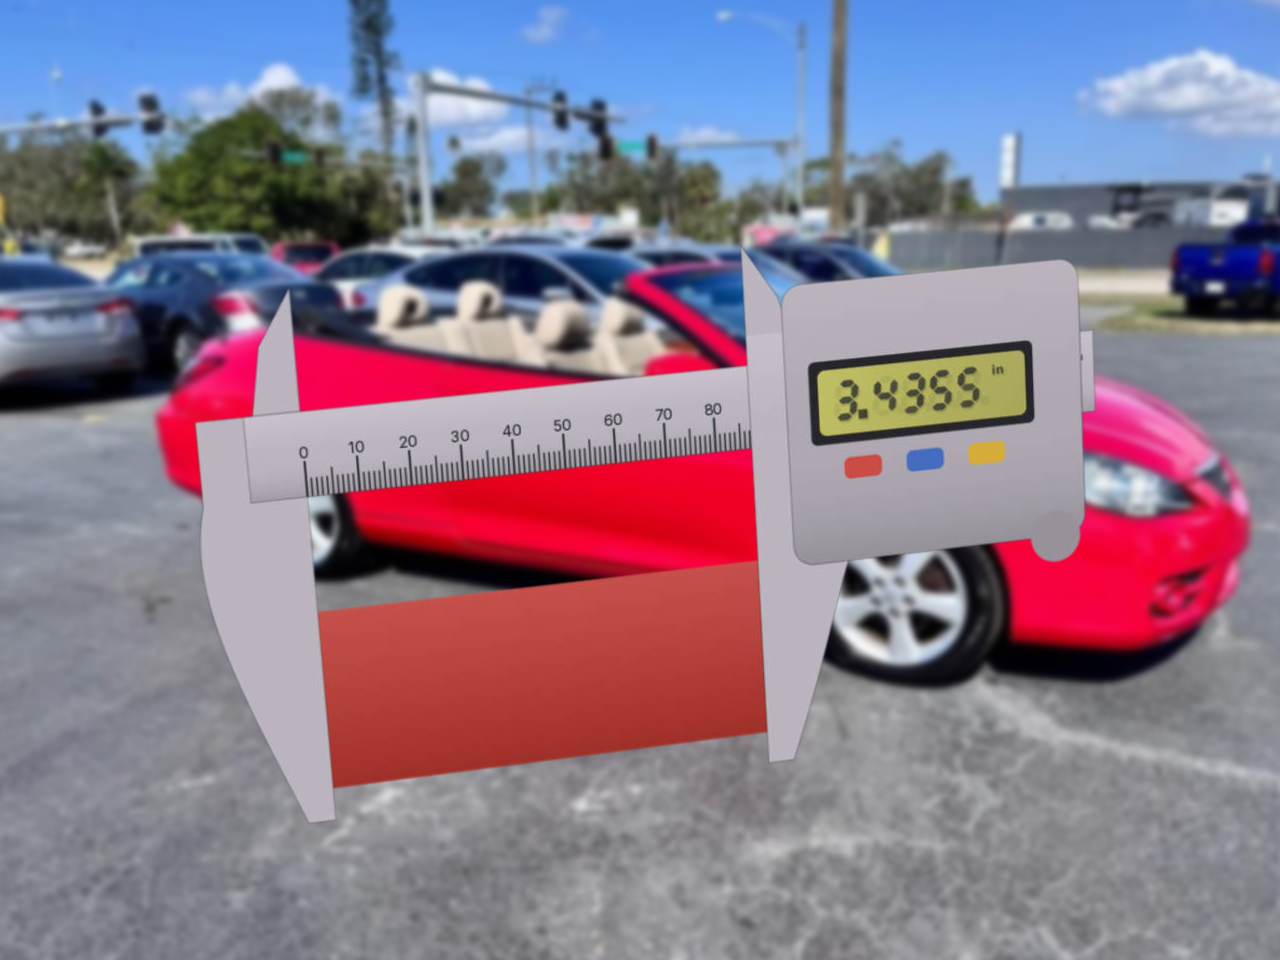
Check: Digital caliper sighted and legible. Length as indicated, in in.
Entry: 3.4355 in
